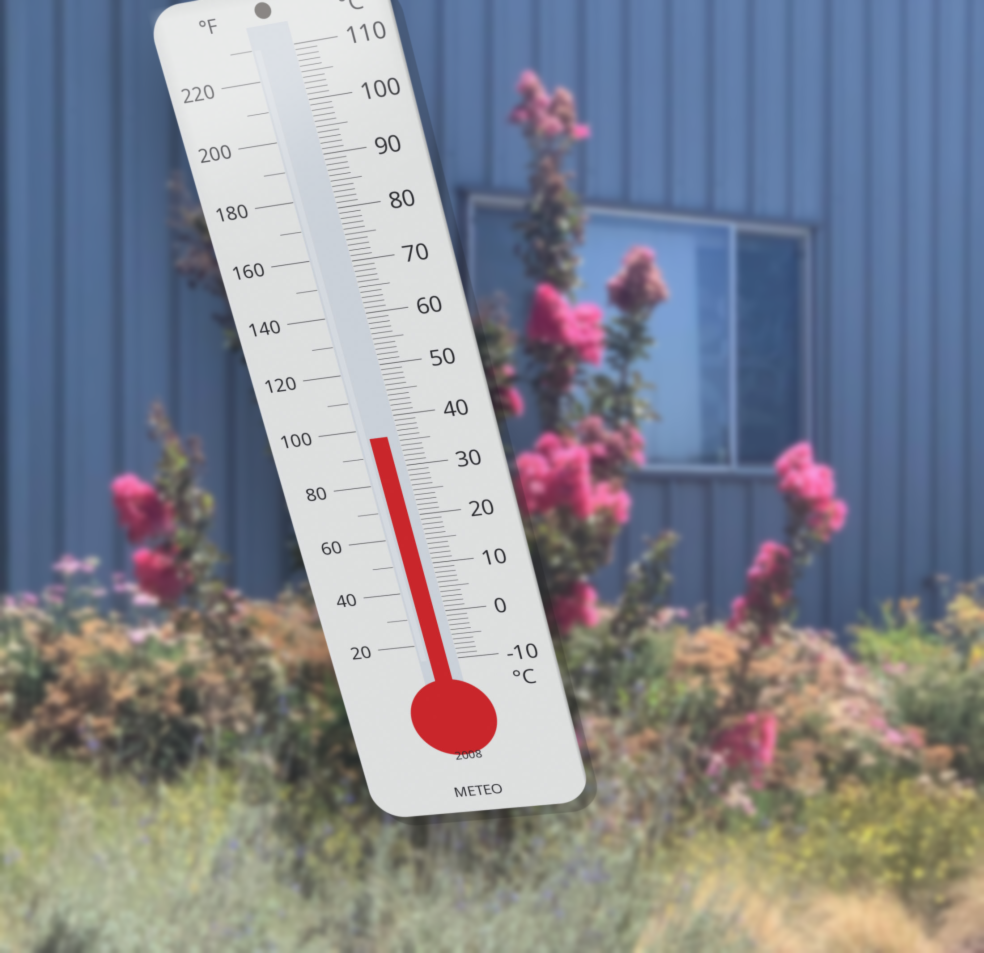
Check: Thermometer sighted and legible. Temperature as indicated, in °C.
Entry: 36 °C
